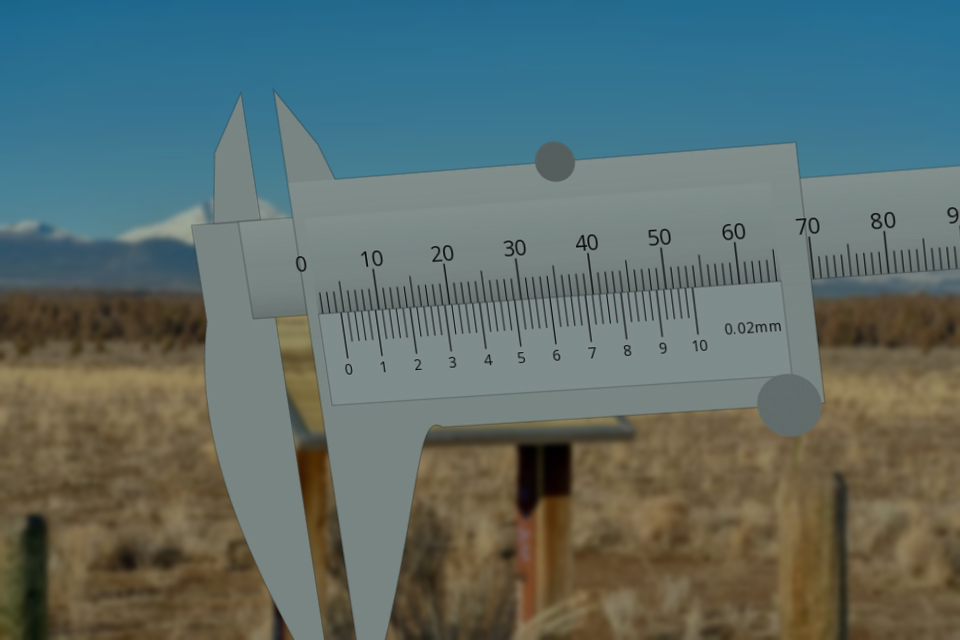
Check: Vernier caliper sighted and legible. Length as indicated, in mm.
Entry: 4.6 mm
